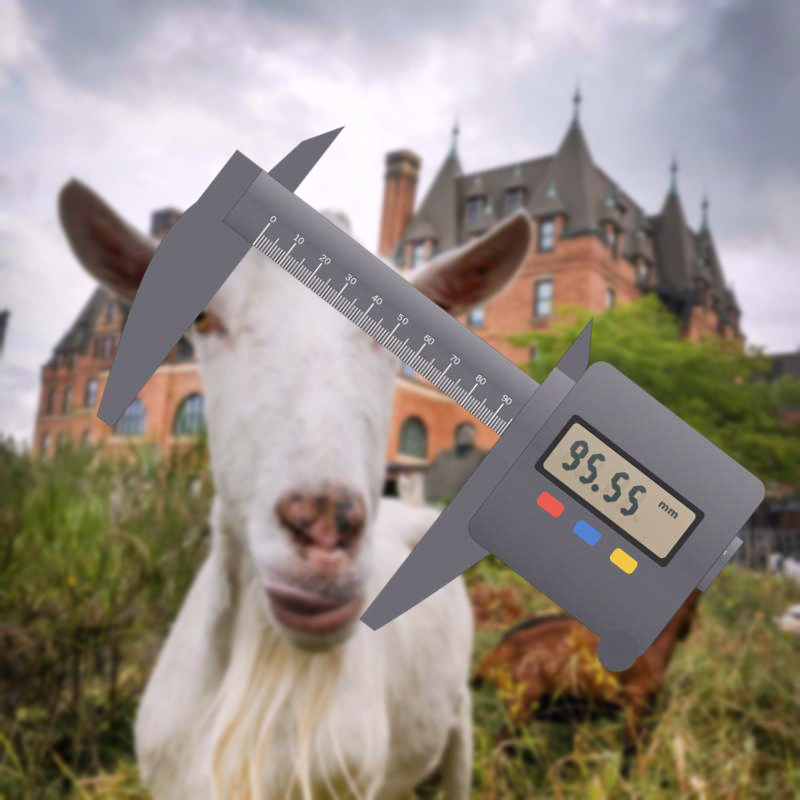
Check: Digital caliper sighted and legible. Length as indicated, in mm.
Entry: 95.55 mm
